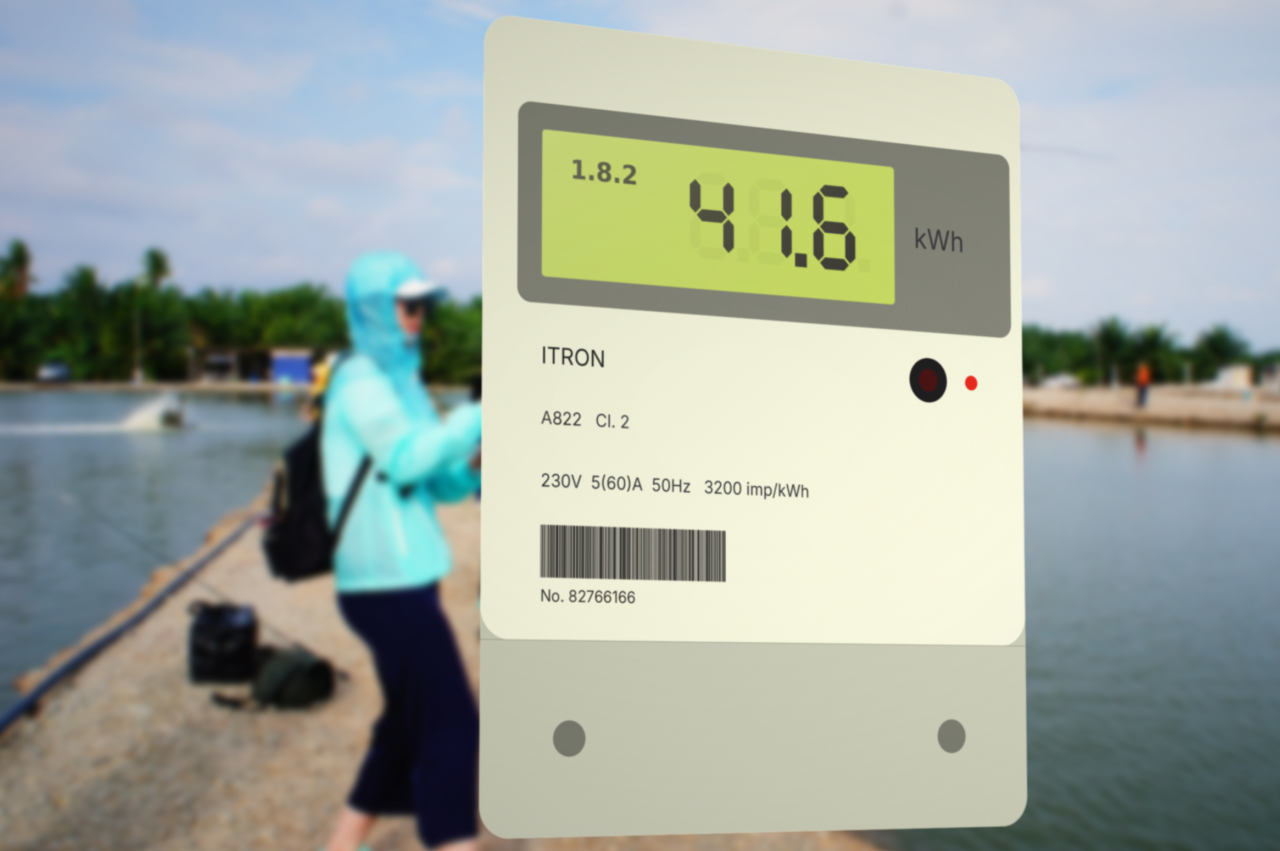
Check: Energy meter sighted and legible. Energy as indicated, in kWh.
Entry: 41.6 kWh
